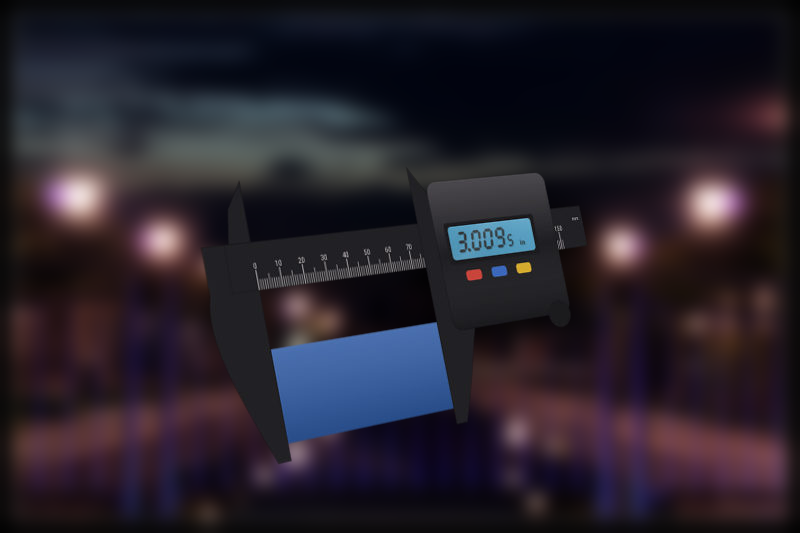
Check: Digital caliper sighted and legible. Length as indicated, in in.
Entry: 3.0095 in
